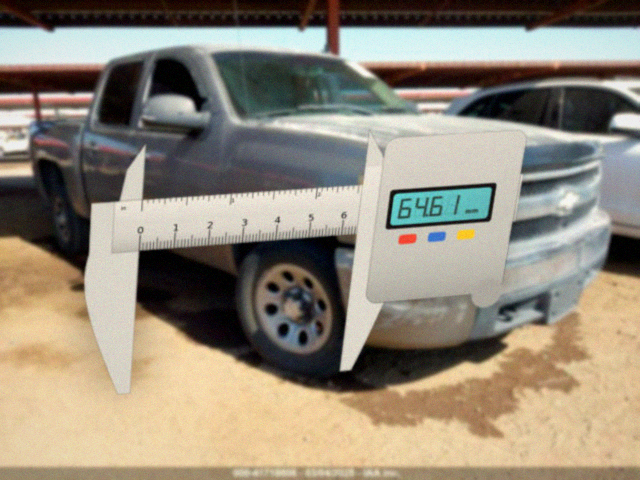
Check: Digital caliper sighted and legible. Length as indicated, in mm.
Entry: 64.61 mm
